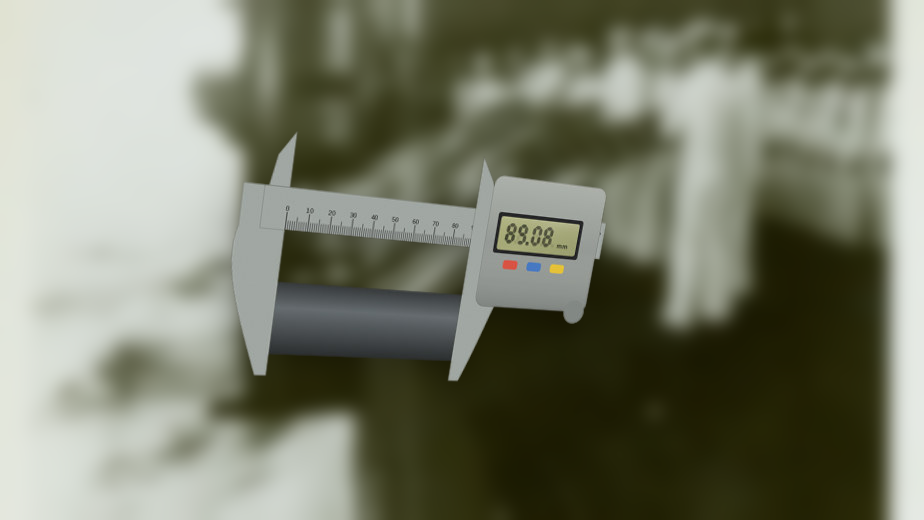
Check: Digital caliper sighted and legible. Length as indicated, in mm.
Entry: 89.08 mm
